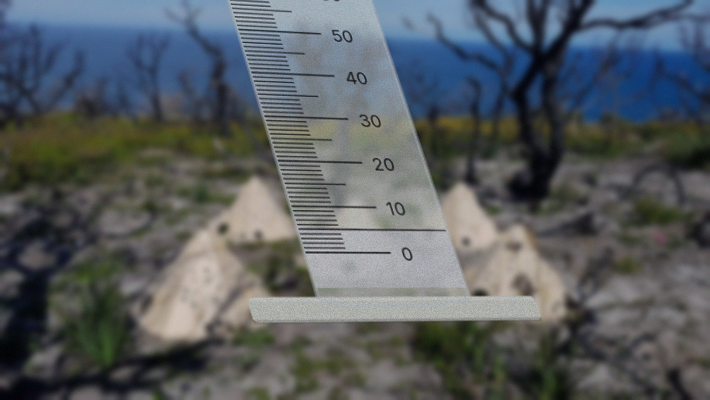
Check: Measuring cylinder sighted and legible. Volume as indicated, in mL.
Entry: 5 mL
